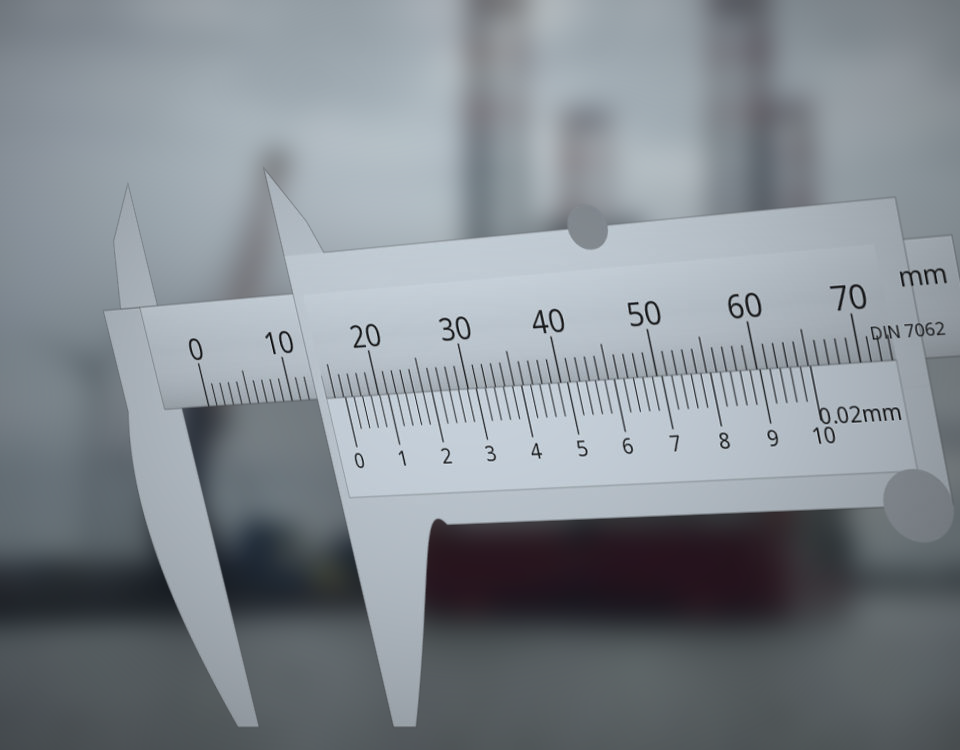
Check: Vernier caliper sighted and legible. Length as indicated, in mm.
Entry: 16.2 mm
